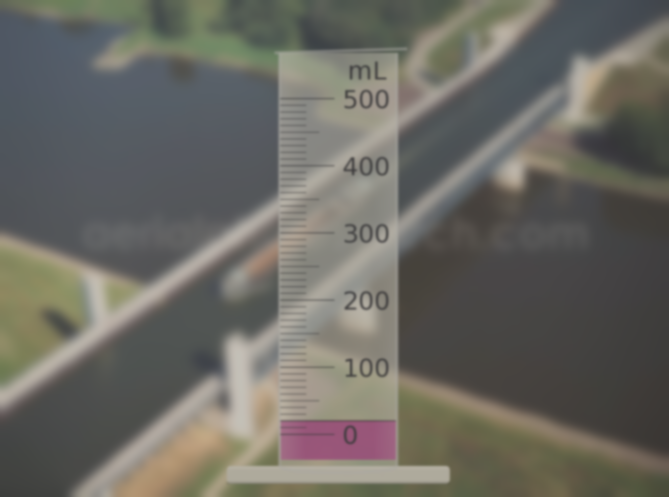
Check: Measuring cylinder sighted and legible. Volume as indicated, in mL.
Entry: 20 mL
